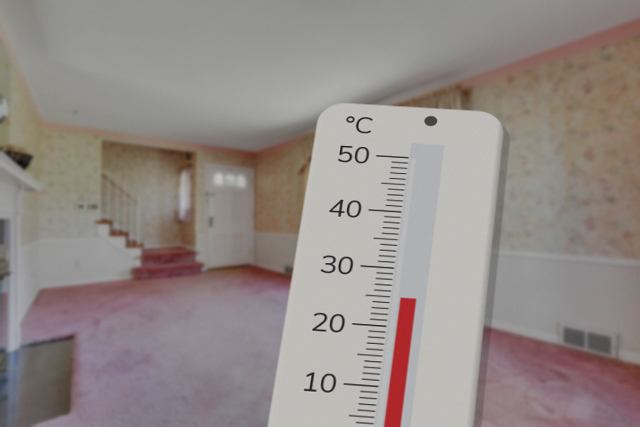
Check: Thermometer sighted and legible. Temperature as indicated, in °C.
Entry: 25 °C
